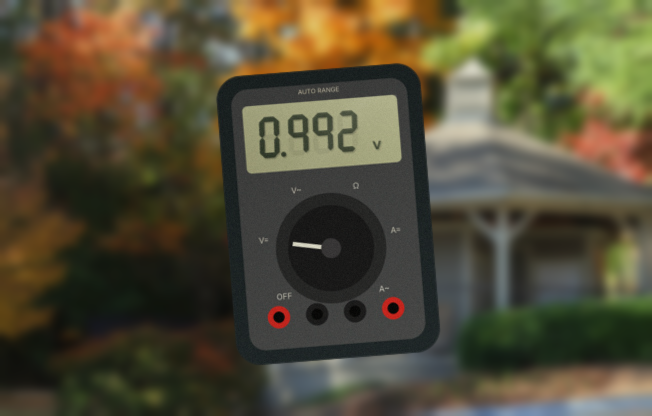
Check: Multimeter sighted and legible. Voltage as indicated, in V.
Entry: 0.992 V
